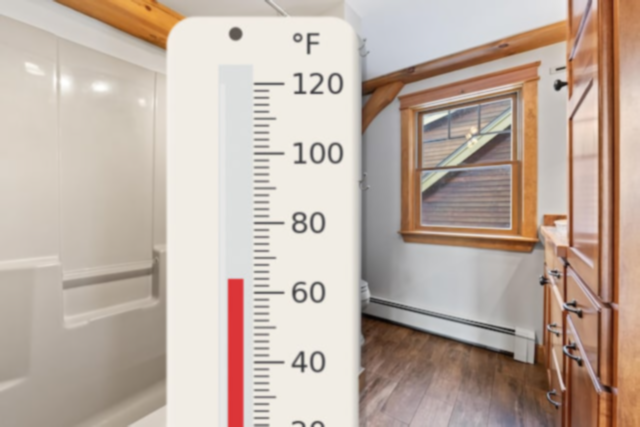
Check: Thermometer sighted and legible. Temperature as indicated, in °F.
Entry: 64 °F
